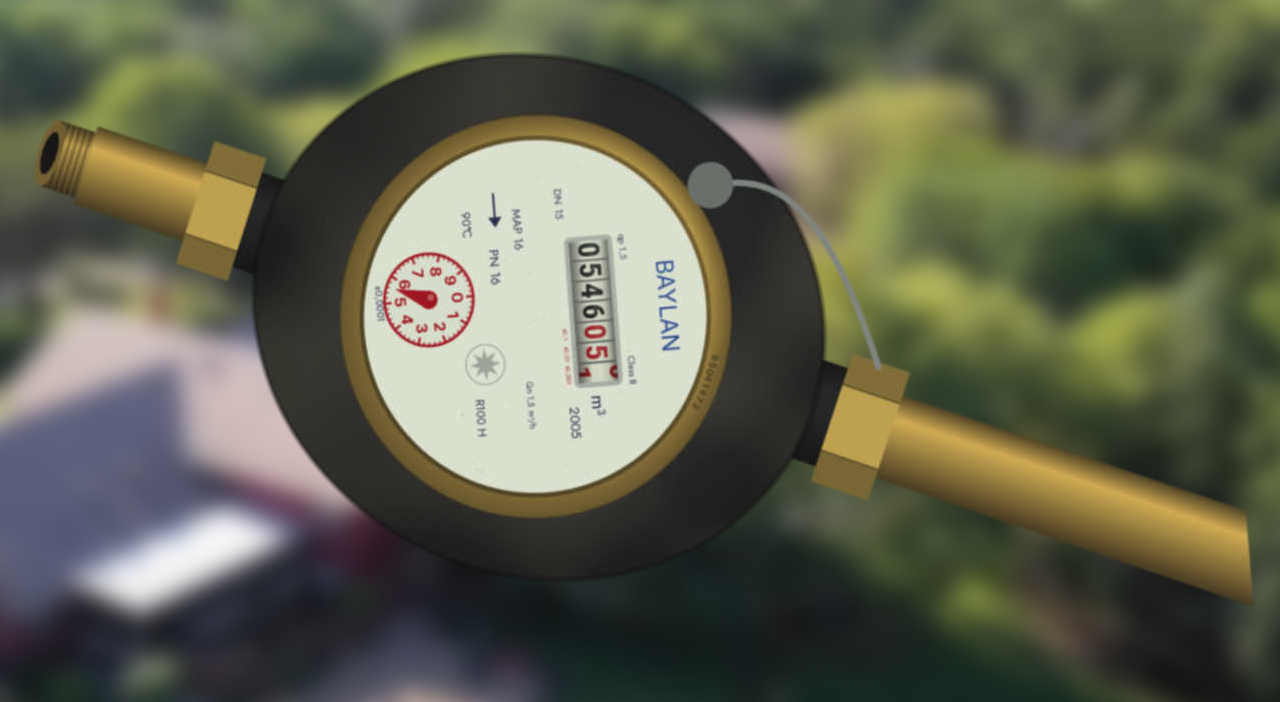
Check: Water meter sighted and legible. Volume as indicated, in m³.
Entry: 546.0505 m³
